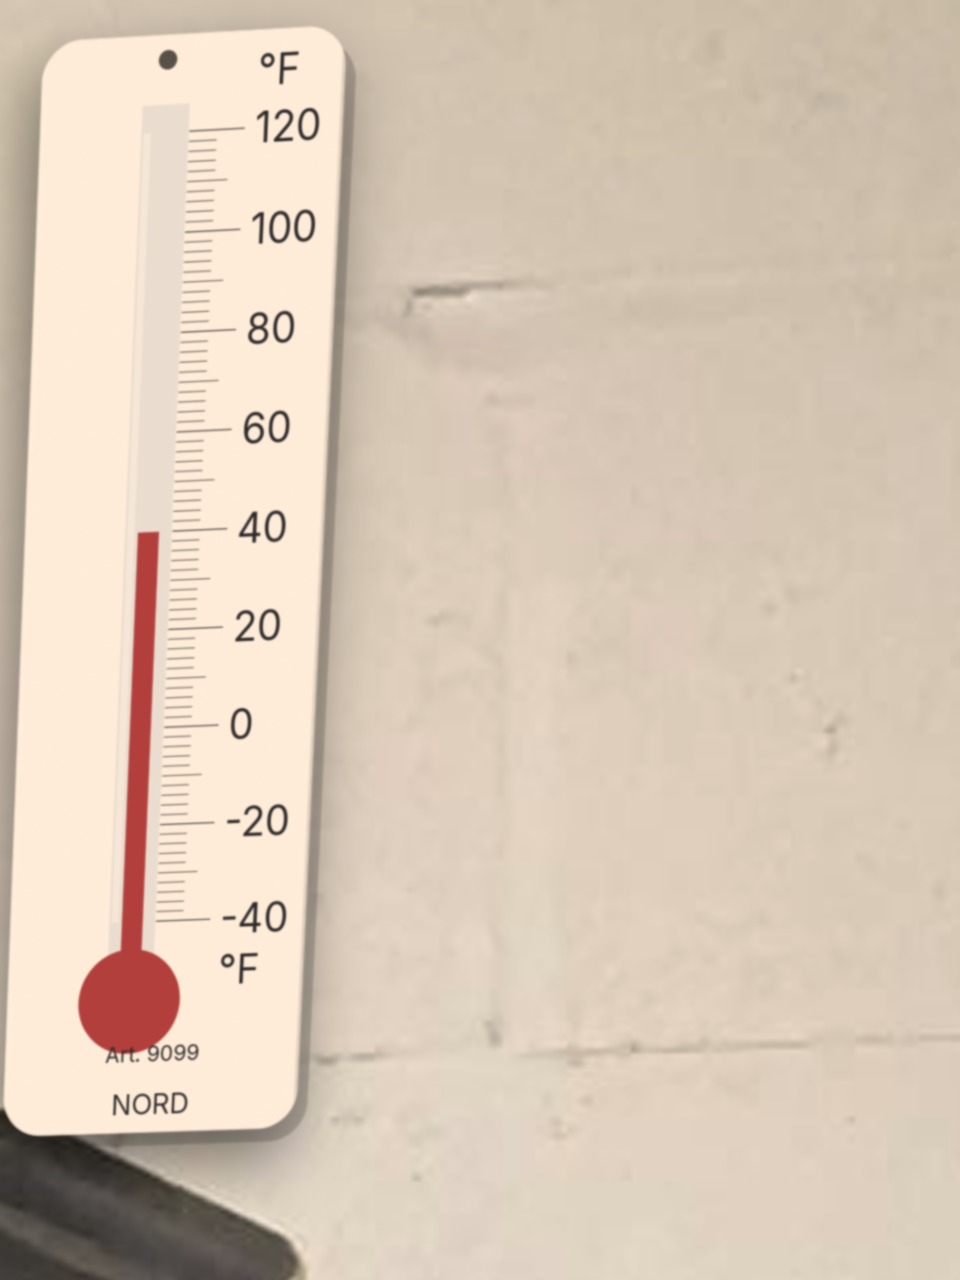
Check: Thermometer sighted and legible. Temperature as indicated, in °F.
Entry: 40 °F
